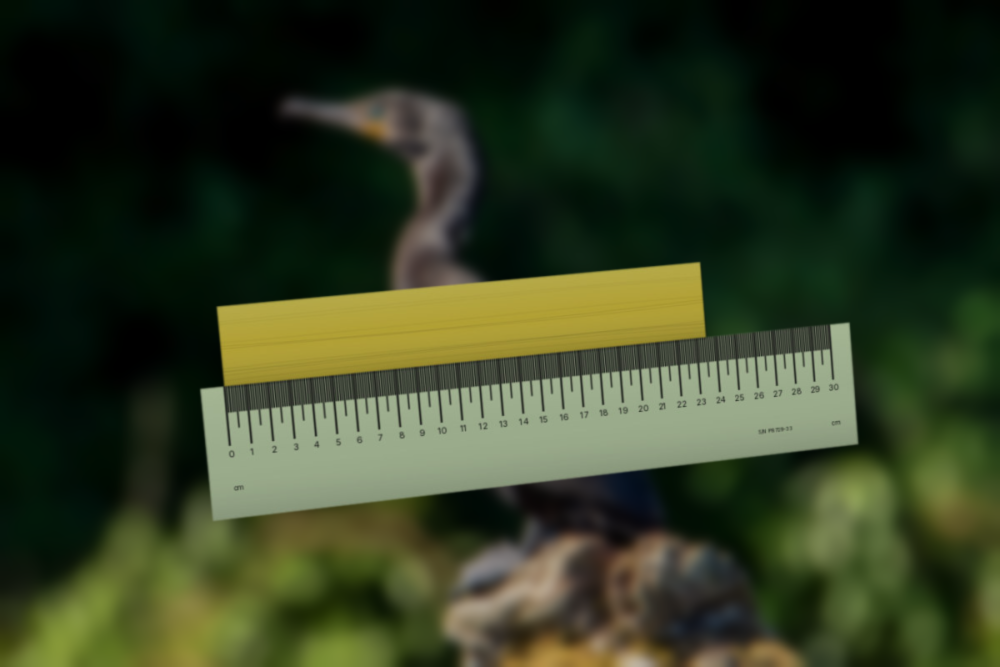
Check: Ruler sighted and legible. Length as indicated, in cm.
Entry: 23.5 cm
